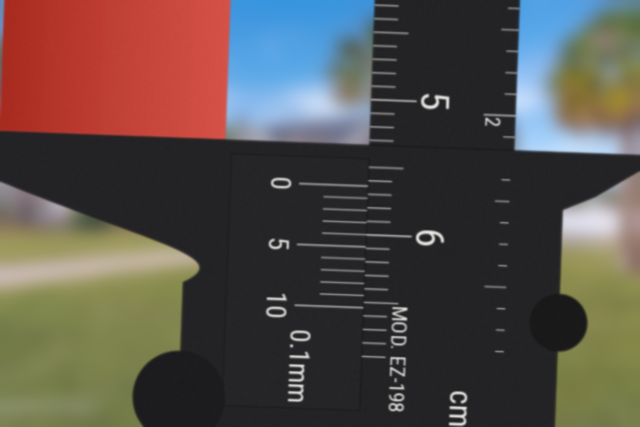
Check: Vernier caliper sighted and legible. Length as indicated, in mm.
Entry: 56.4 mm
